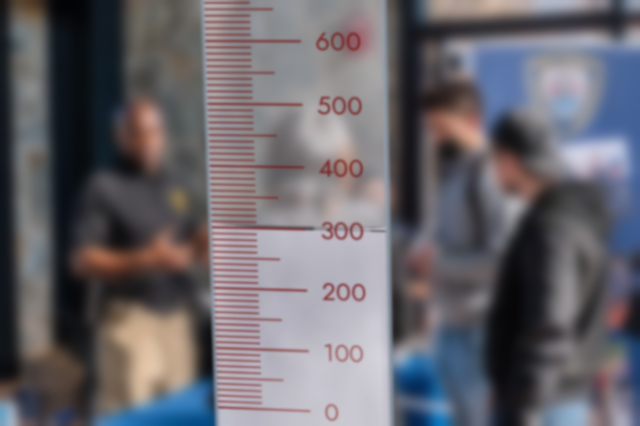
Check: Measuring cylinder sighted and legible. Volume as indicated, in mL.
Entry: 300 mL
